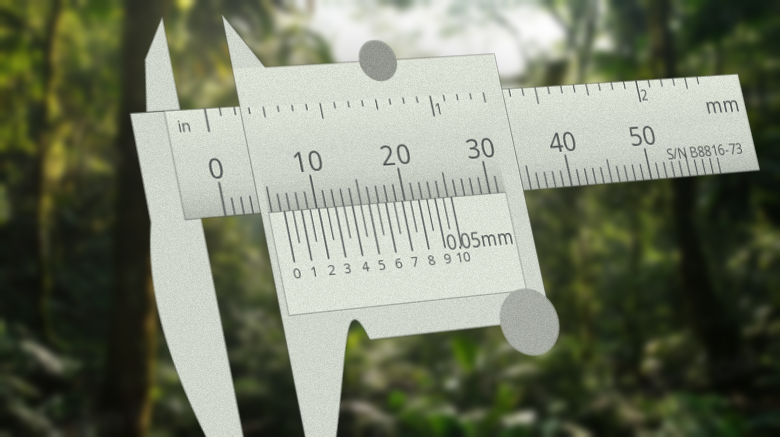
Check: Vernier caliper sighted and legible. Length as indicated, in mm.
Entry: 6.4 mm
